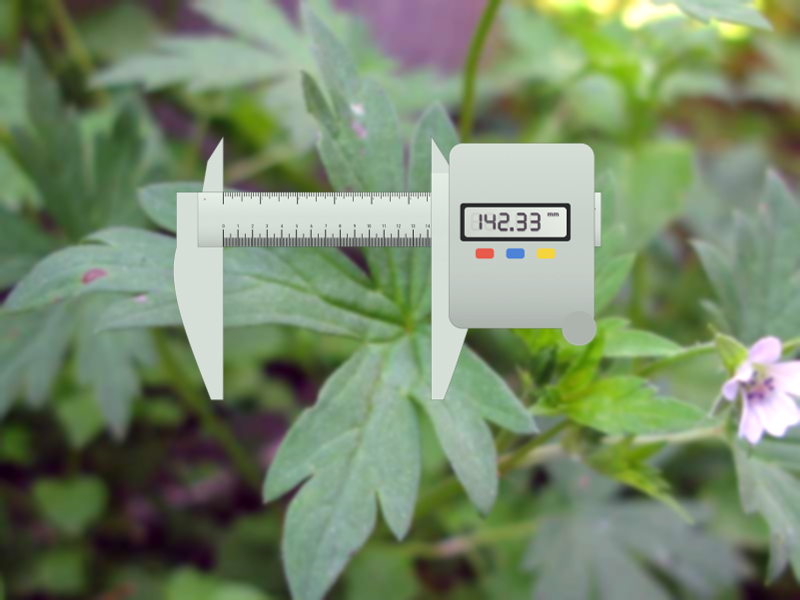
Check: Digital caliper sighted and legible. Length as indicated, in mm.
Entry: 142.33 mm
